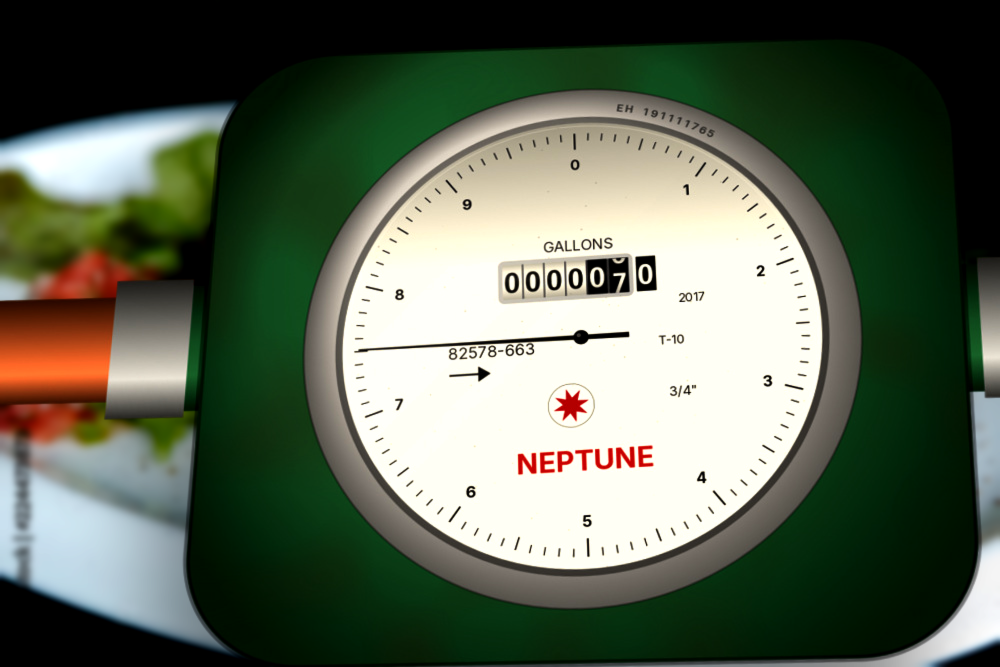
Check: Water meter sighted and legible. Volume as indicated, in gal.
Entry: 67.5 gal
